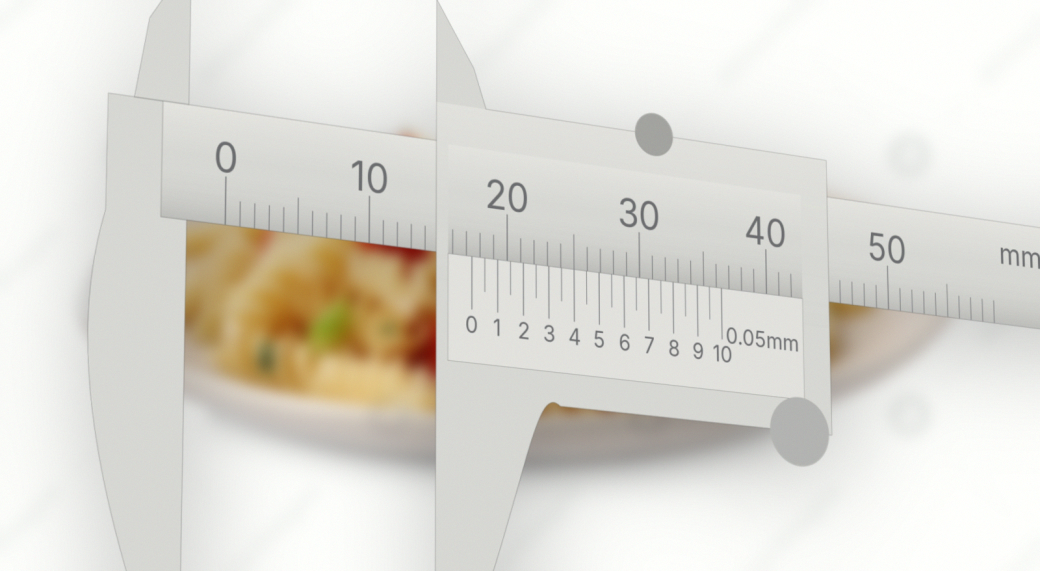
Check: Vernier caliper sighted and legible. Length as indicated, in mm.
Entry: 17.4 mm
